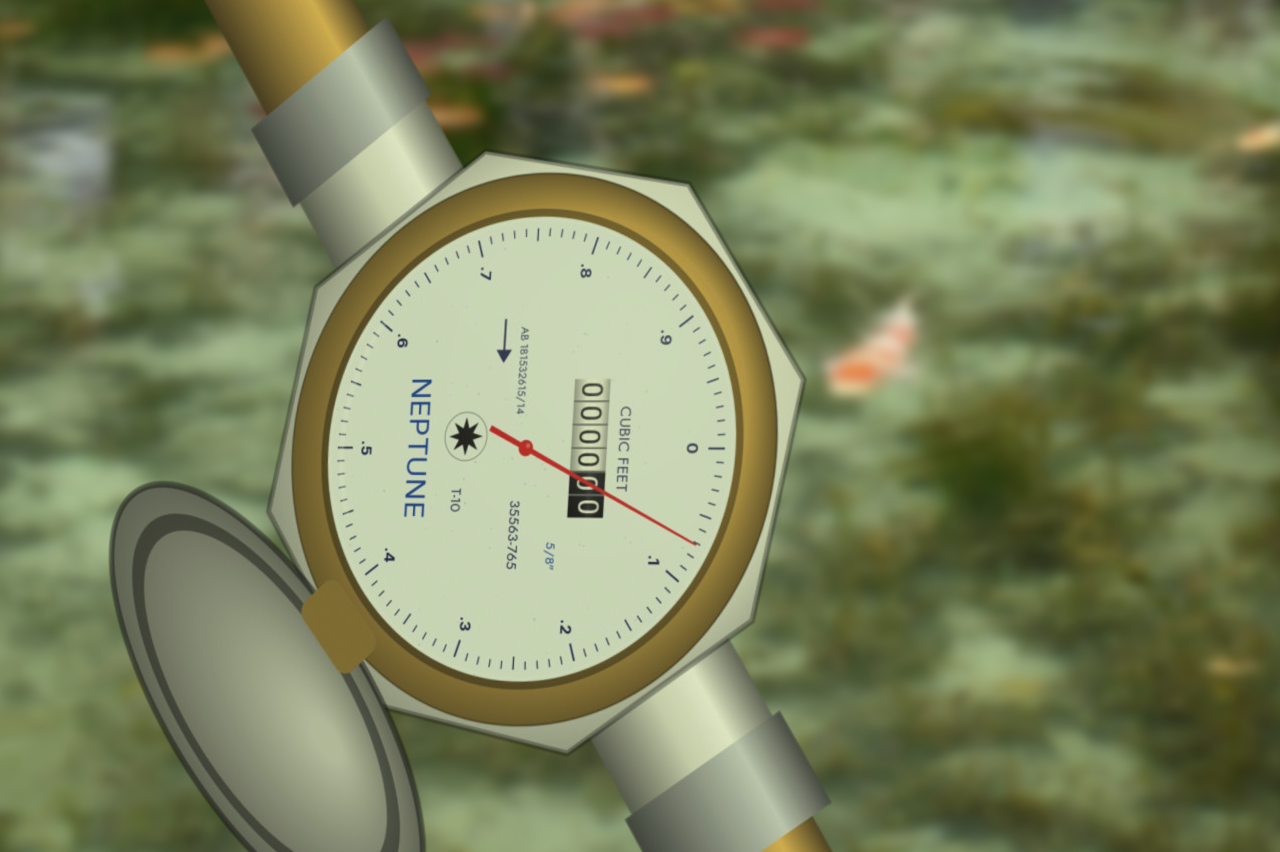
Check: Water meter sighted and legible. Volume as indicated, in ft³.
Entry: 0.07 ft³
